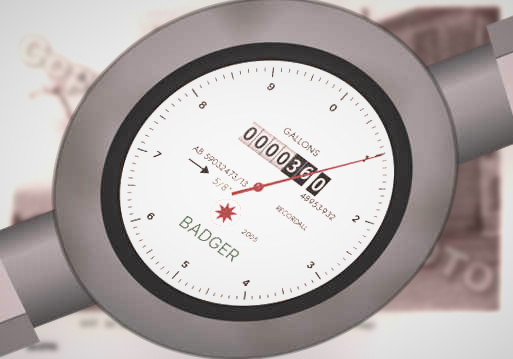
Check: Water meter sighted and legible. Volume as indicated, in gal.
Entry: 361.0 gal
